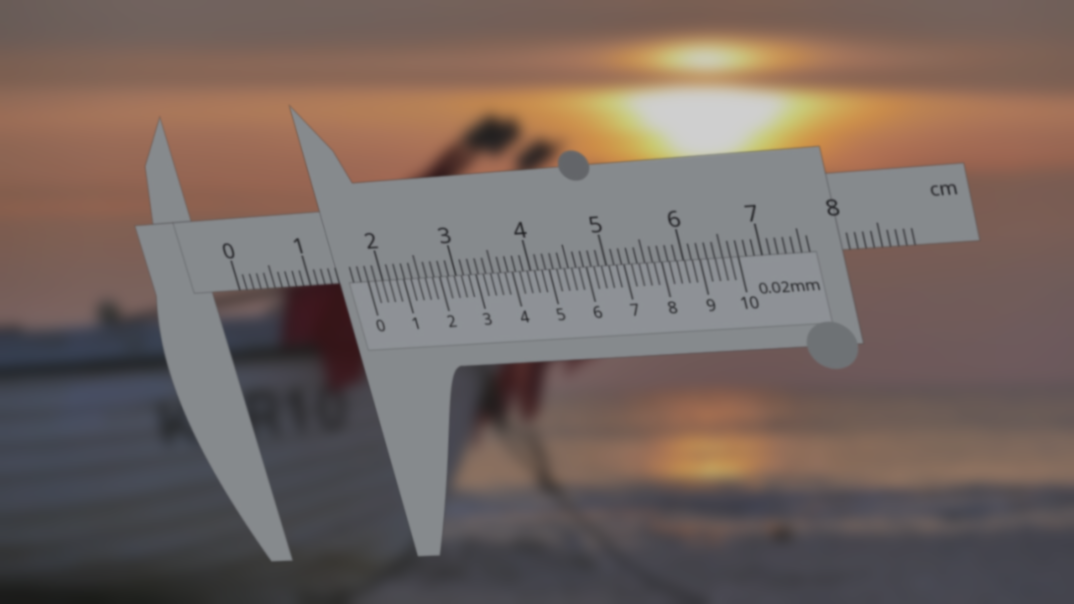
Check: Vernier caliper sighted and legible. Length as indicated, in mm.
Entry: 18.0 mm
